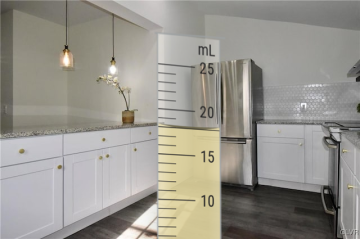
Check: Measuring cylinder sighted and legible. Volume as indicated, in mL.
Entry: 18 mL
